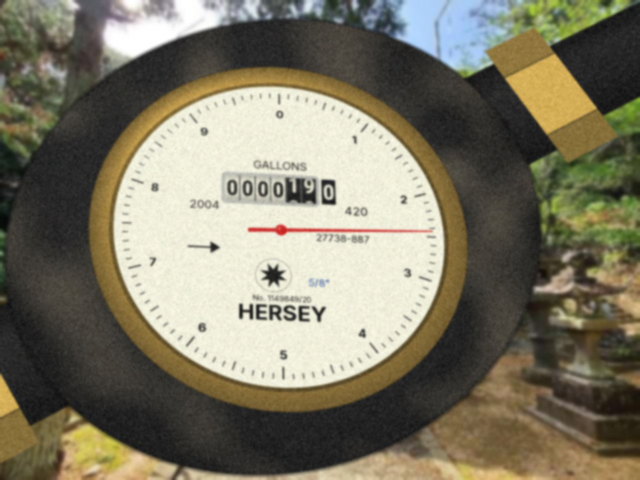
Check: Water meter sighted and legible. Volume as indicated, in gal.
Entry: 192.4 gal
